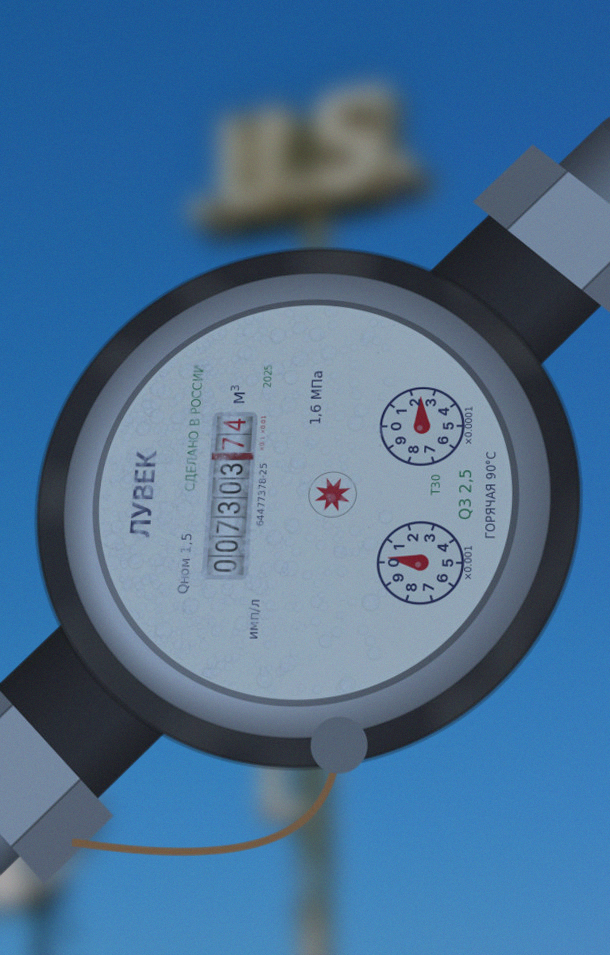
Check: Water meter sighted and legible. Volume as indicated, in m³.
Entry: 7303.7402 m³
